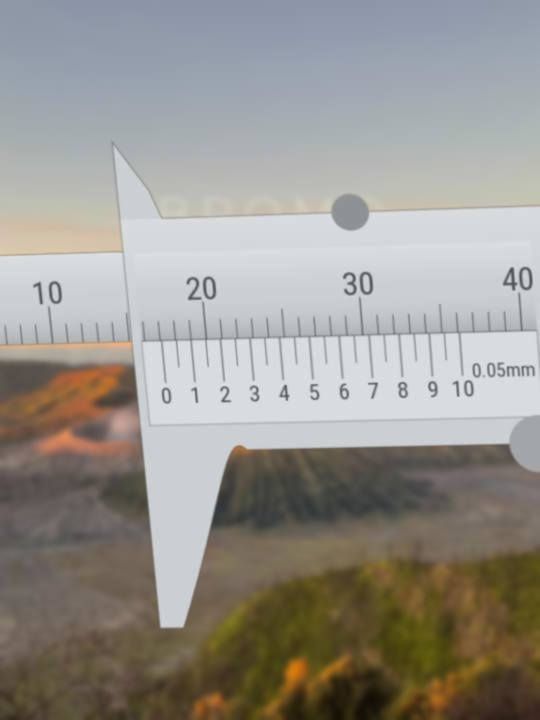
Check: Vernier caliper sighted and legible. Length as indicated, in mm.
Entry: 17.1 mm
